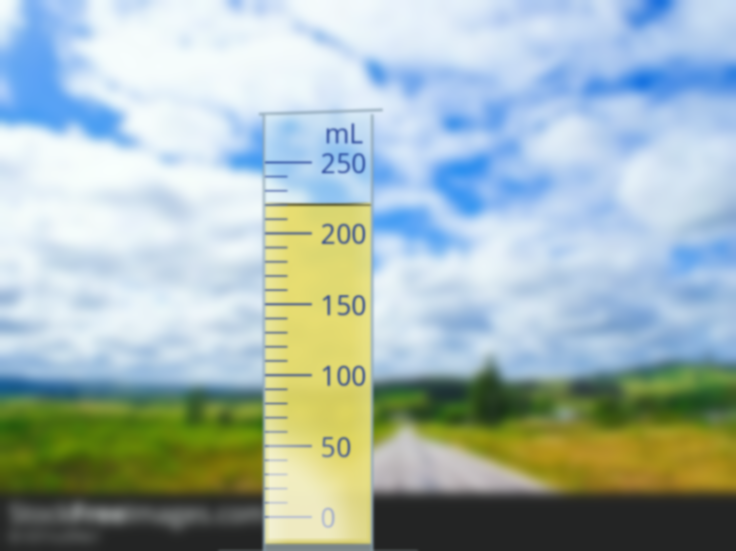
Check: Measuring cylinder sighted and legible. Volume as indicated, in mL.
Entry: 220 mL
